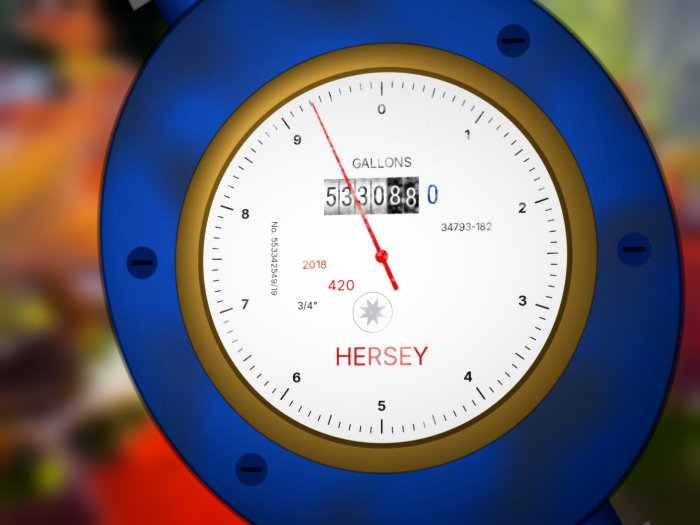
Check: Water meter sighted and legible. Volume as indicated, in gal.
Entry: 5330879.3 gal
